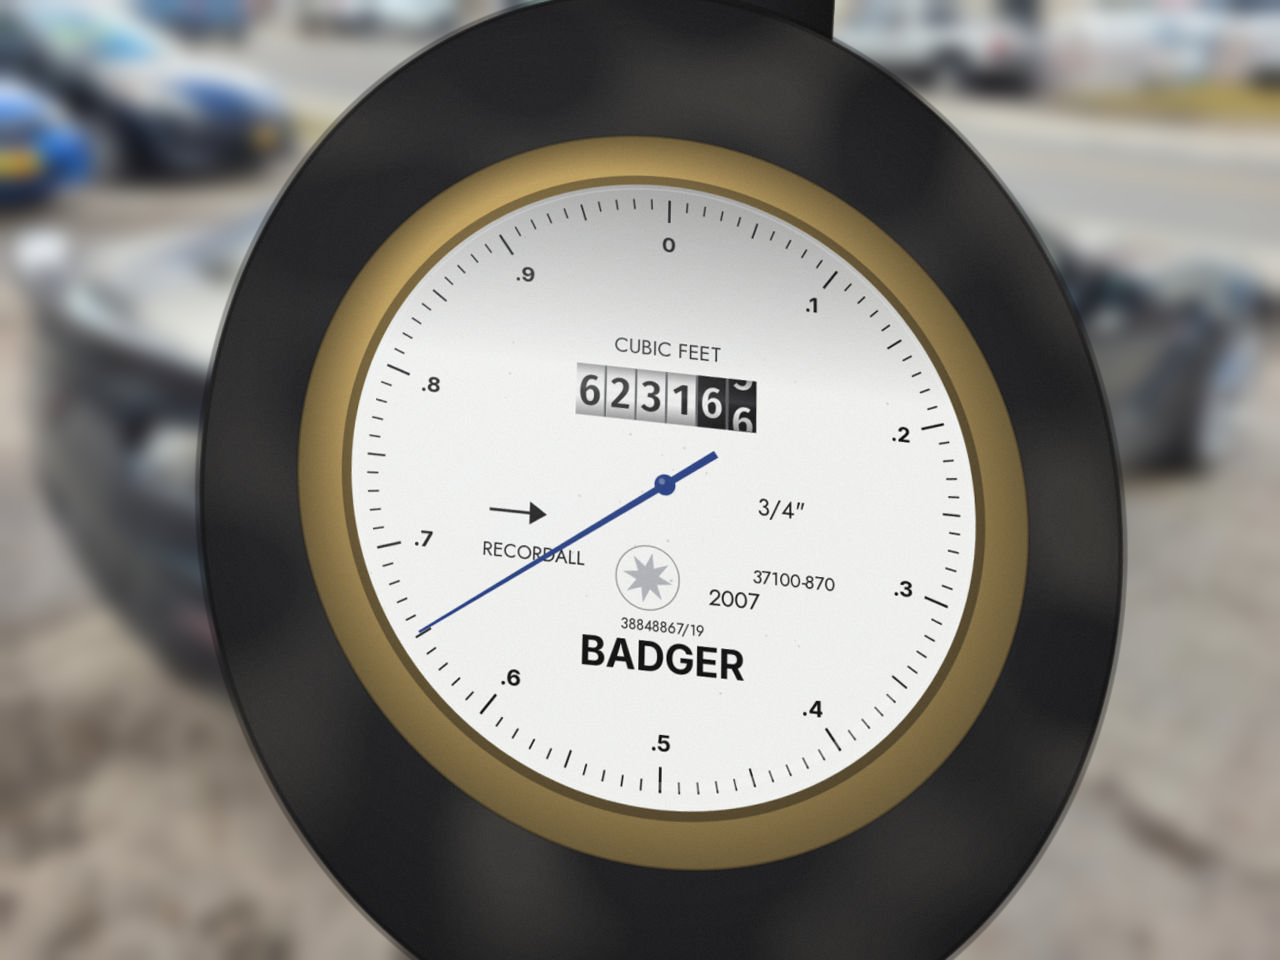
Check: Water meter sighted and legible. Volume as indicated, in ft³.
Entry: 623165.65 ft³
